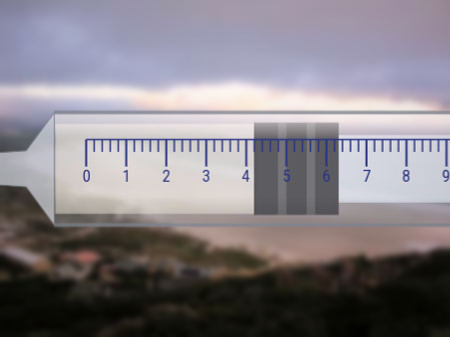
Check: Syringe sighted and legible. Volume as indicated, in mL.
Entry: 4.2 mL
